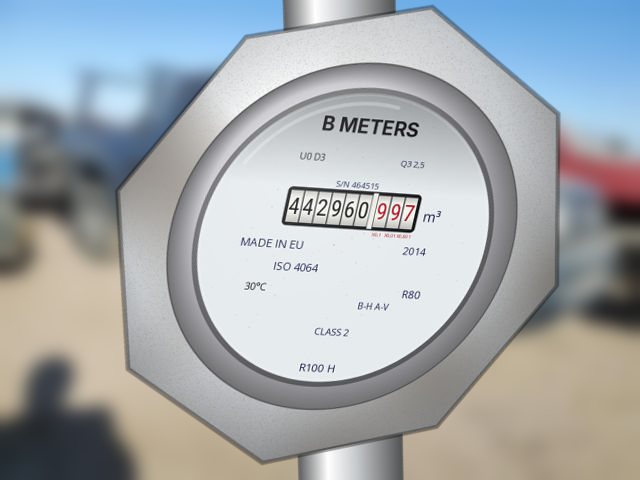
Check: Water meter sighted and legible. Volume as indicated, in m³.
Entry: 442960.997 m³
